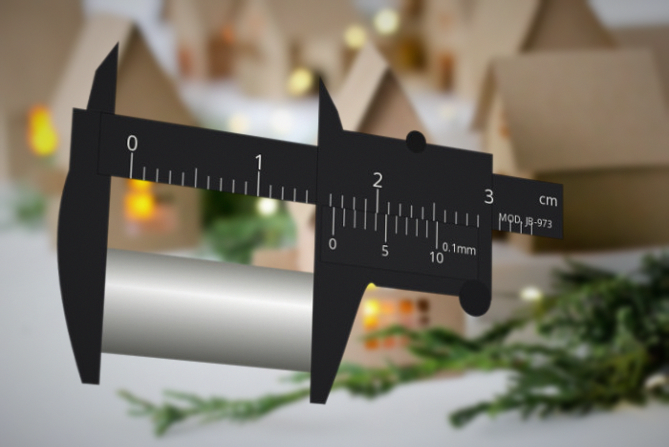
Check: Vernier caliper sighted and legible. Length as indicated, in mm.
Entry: 16.3 mm
